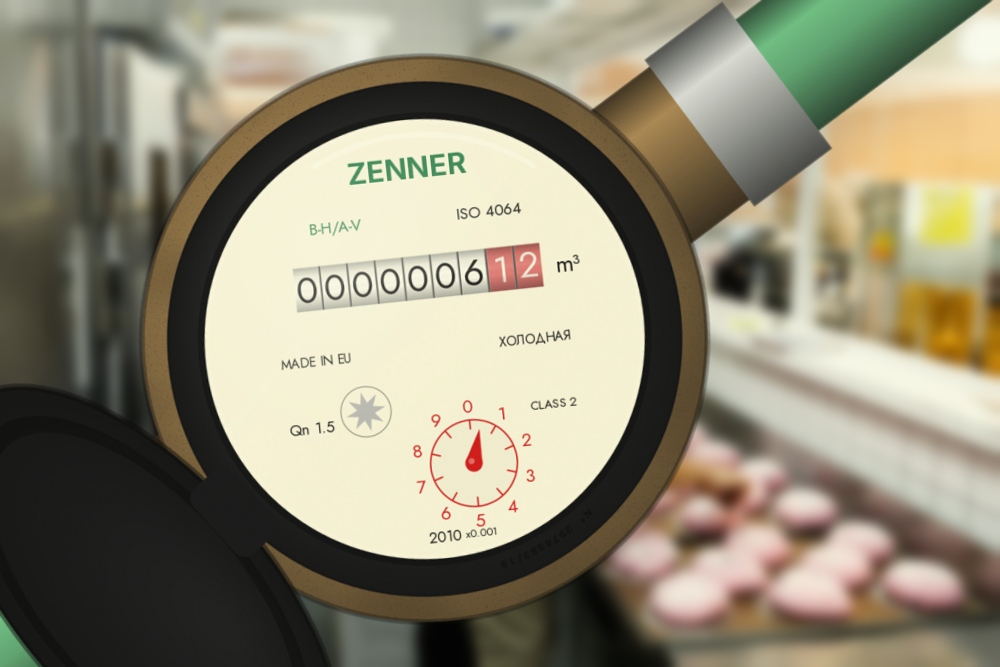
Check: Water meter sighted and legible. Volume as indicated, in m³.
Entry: 6.120 m³
